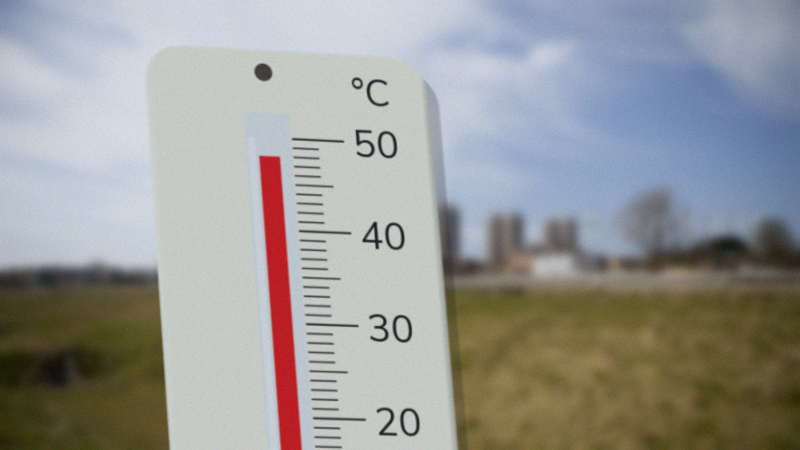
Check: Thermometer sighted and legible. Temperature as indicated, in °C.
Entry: 48 °C
